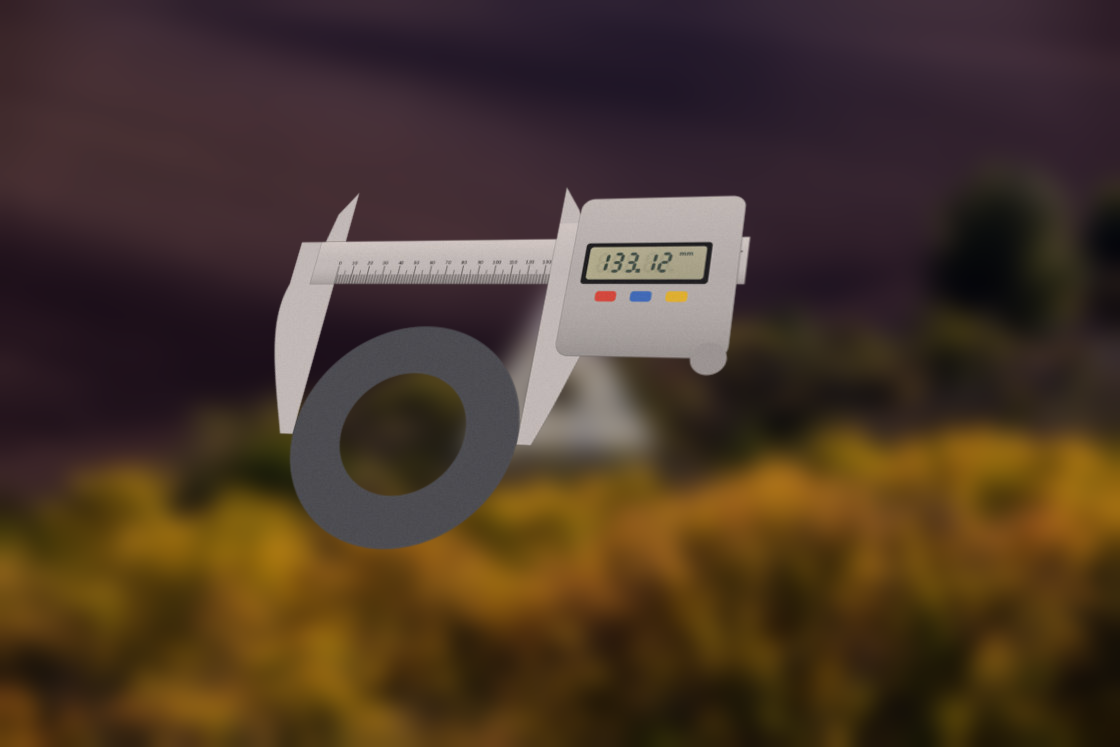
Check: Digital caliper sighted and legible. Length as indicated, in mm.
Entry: 133.12 mm
